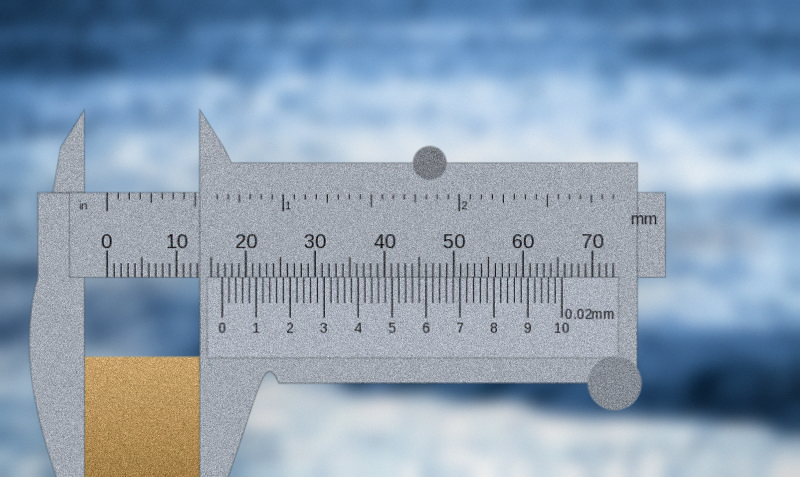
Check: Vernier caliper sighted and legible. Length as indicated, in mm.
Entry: 16.6 mm
